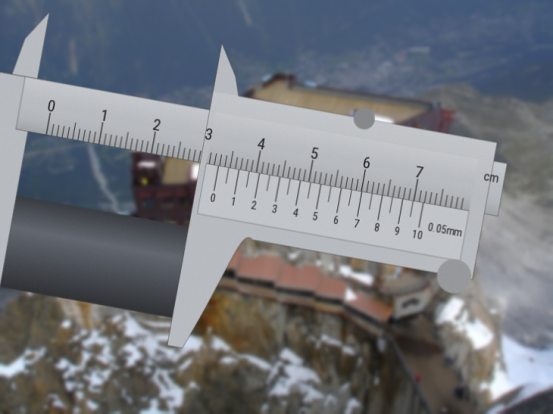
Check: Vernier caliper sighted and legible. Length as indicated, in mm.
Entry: 32.8 mm
